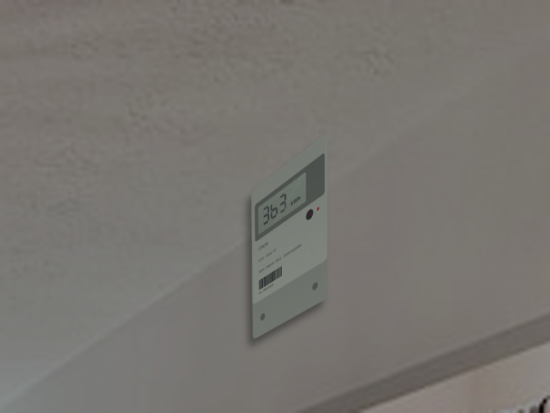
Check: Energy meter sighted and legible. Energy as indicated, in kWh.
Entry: 363 kWh
